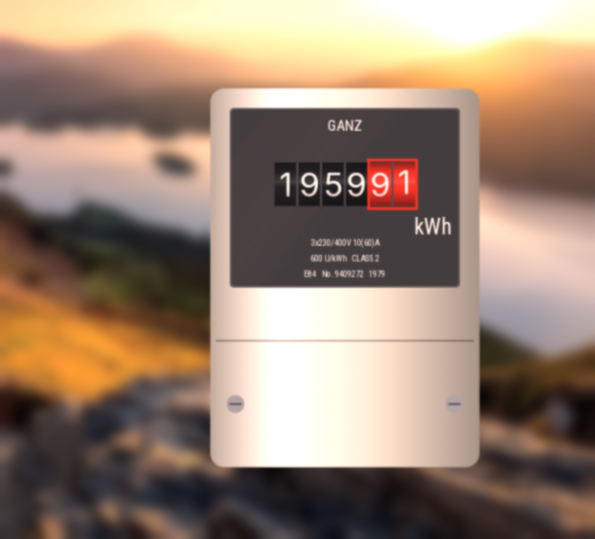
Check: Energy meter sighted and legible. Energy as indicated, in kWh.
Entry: 1959.91 kWh
